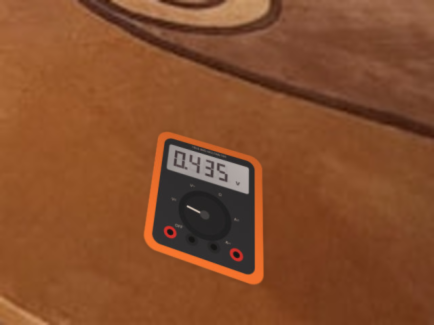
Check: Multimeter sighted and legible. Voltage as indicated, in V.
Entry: 0.435 V
